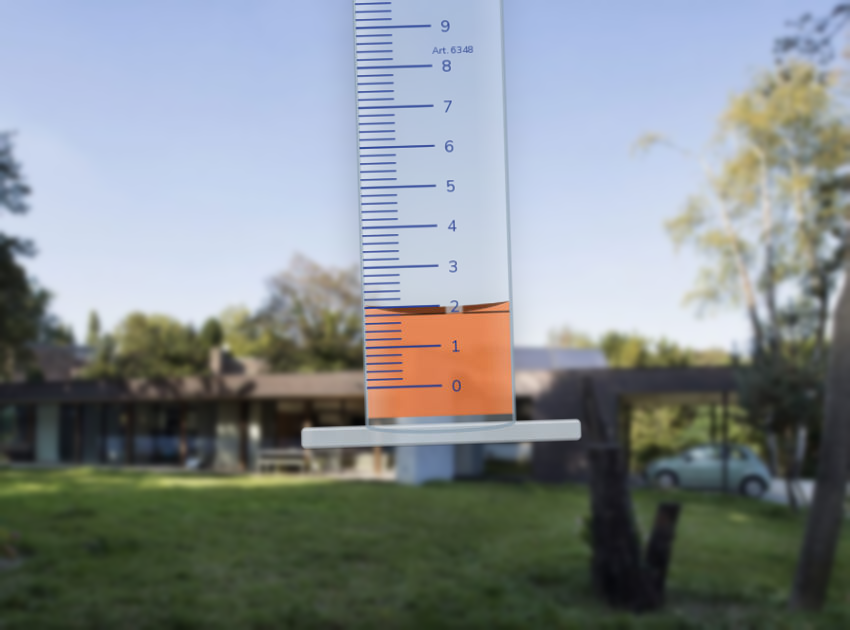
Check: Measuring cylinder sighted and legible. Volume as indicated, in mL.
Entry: 1.8 mL
